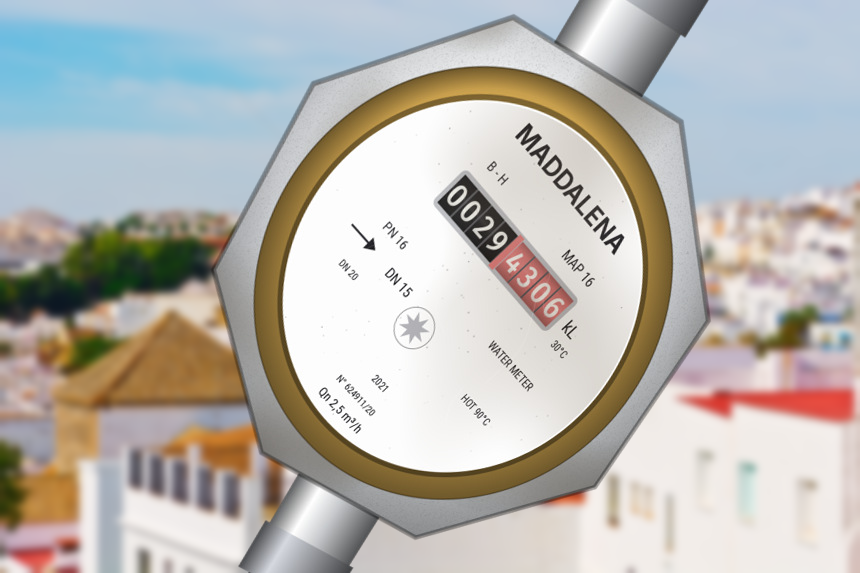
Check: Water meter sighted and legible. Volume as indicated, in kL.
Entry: 29.4306 kL
